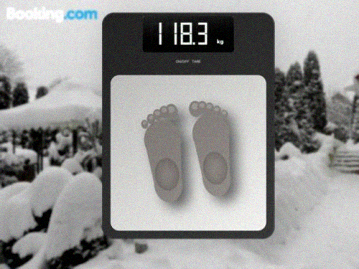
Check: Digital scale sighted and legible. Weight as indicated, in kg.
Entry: 118.3 kg
